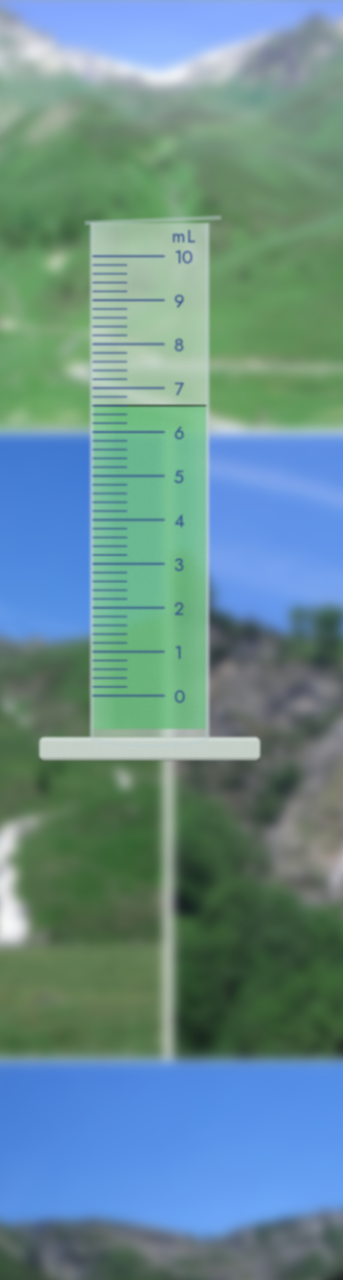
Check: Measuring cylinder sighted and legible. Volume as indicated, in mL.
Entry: 6.6 mL
